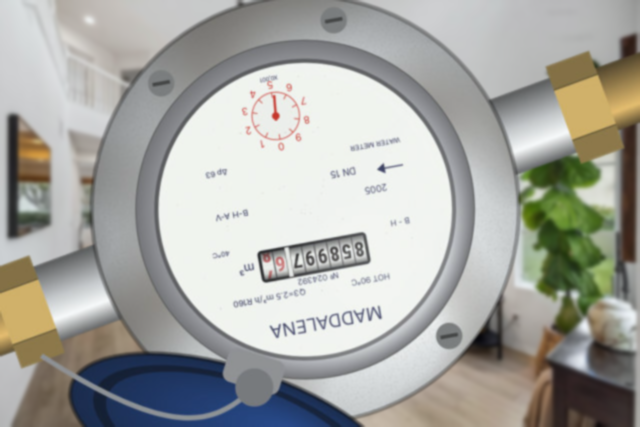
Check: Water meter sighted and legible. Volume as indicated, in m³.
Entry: 858997.675 m³
